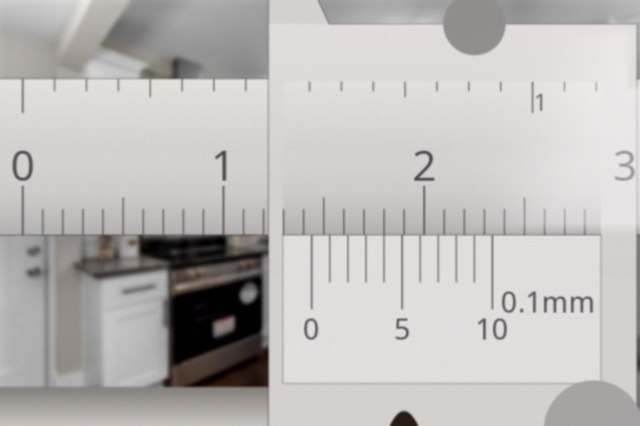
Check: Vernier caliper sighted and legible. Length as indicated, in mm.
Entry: 14.4 mm
